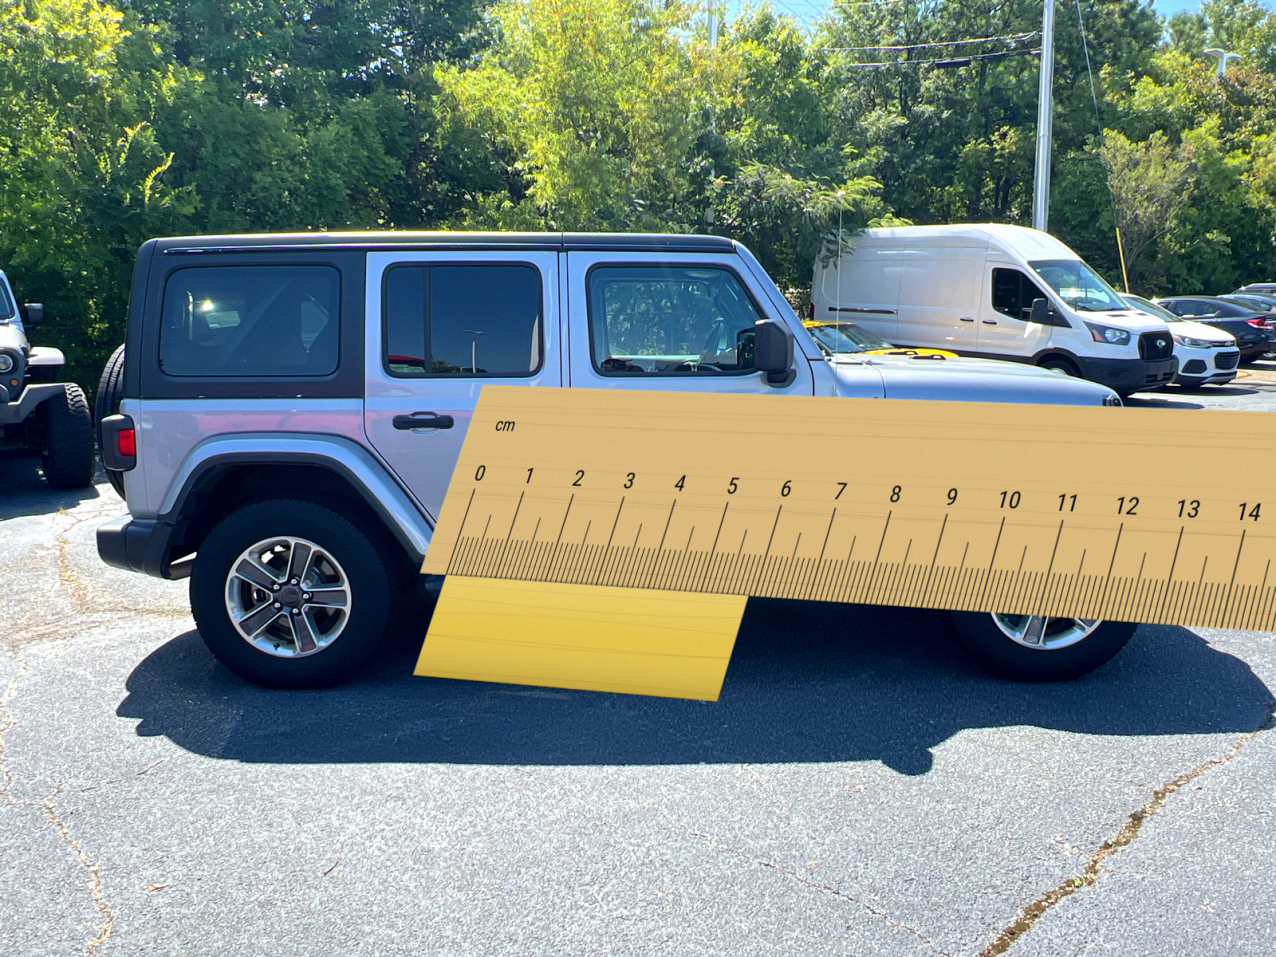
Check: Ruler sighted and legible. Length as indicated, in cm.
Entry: 5.9 cm
